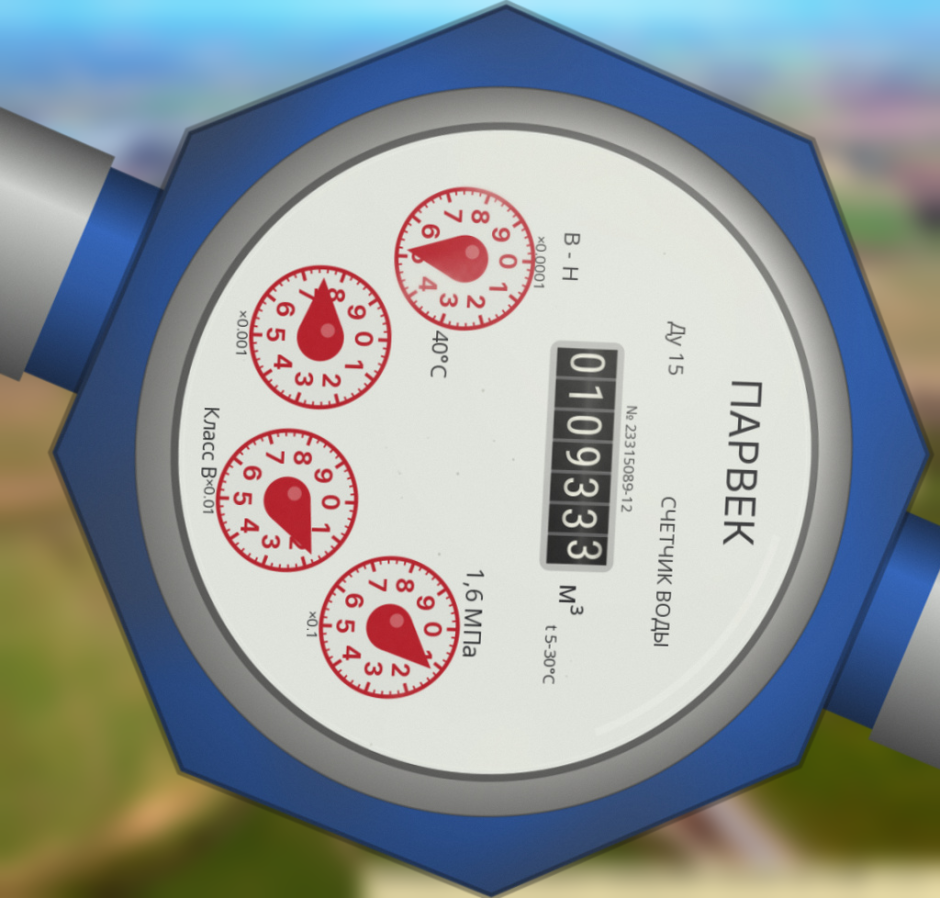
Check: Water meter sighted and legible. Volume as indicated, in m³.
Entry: 109333.1175 m³
